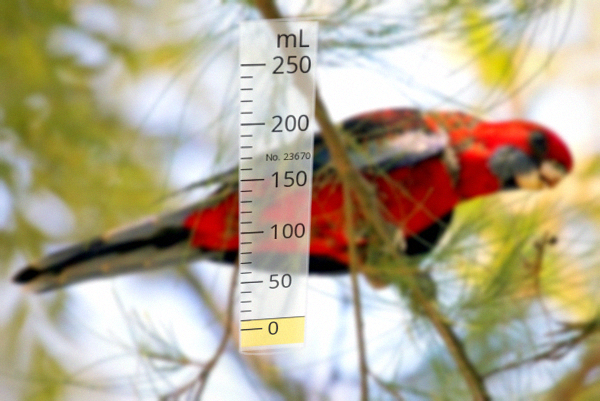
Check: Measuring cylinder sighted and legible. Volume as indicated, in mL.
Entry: 10 mL
